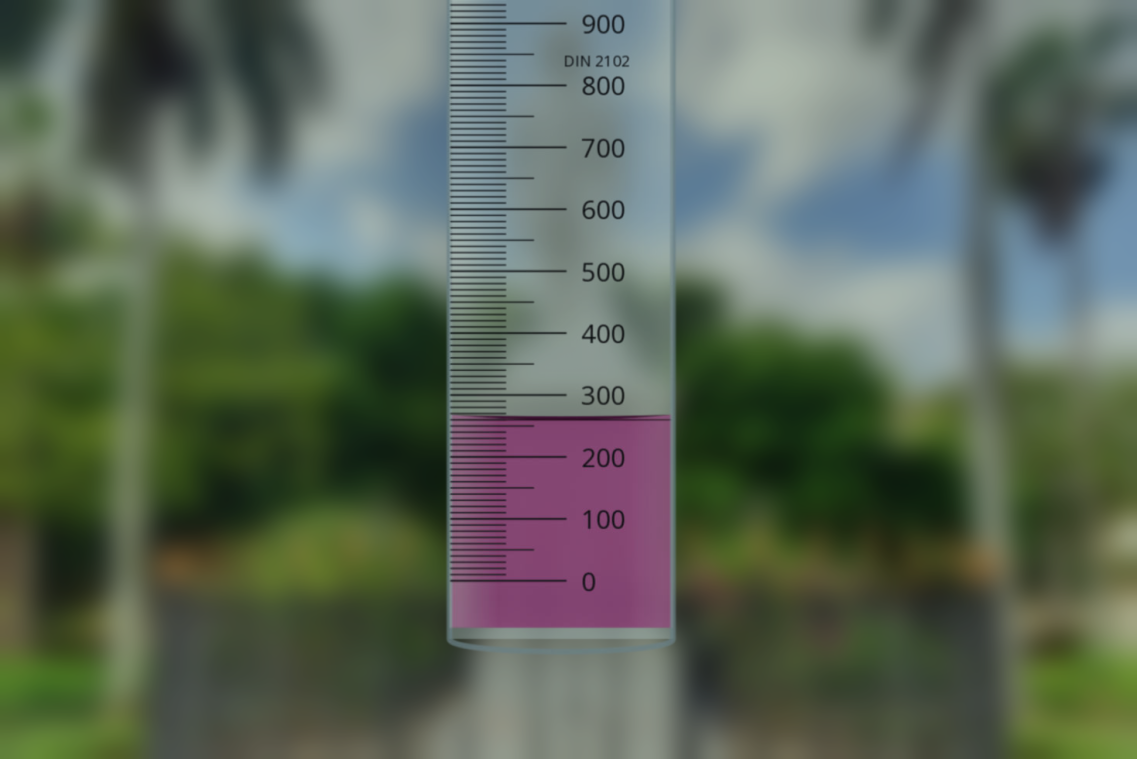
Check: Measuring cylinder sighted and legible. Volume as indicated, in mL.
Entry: 260 mL
